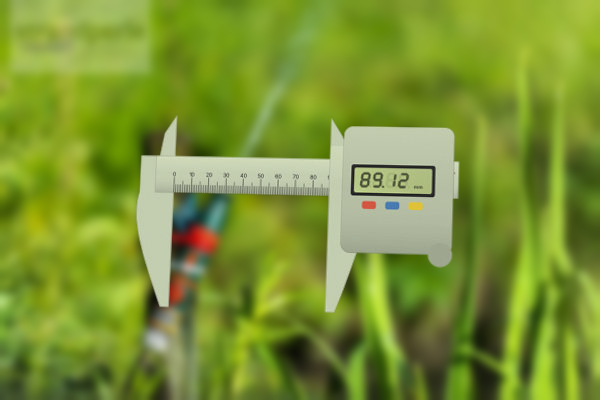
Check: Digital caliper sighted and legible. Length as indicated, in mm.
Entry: 89.12 mm
